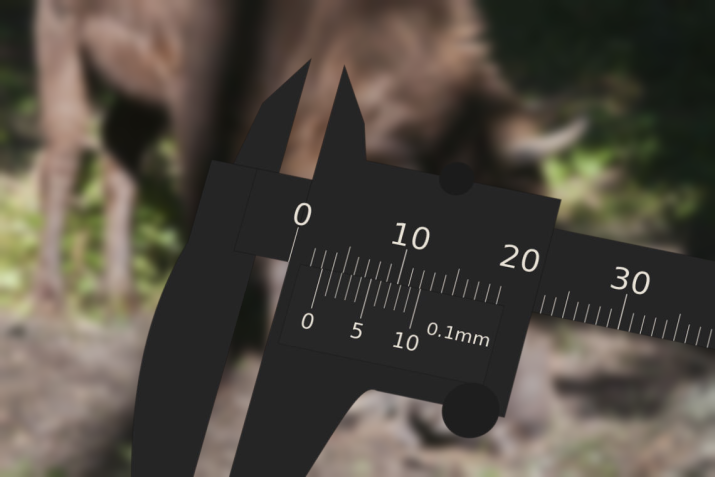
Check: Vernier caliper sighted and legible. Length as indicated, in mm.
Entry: 3.1 mm
